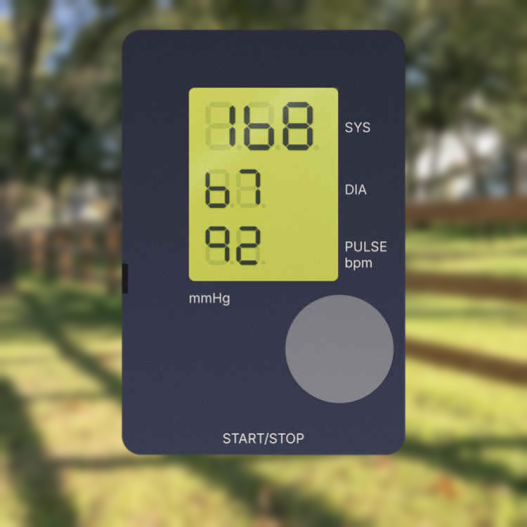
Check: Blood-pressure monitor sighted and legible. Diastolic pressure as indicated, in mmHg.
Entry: 67 mmHg
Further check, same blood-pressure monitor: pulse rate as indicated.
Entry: 92 bpm
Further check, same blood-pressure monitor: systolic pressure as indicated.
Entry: 168 mmHg
